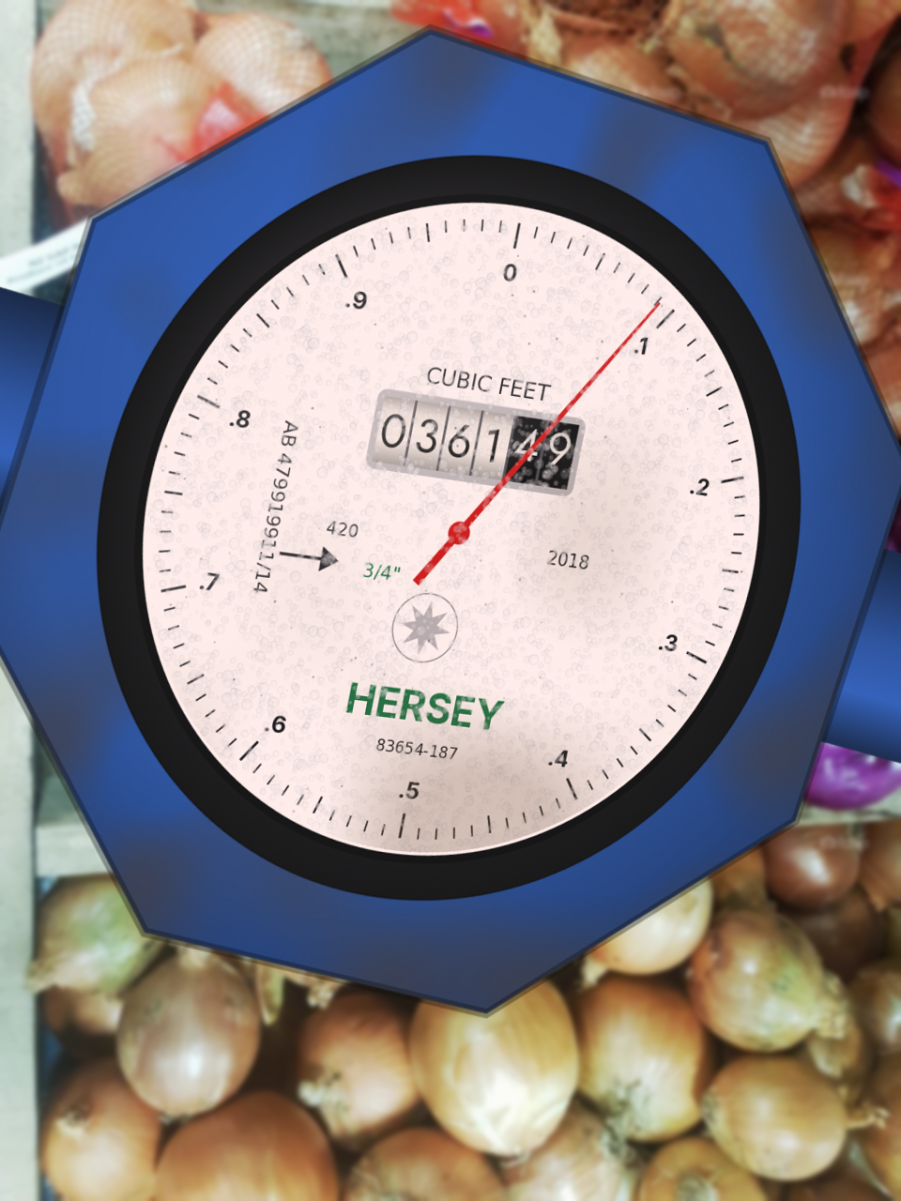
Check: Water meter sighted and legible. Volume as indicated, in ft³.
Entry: 36149.09 ft³
